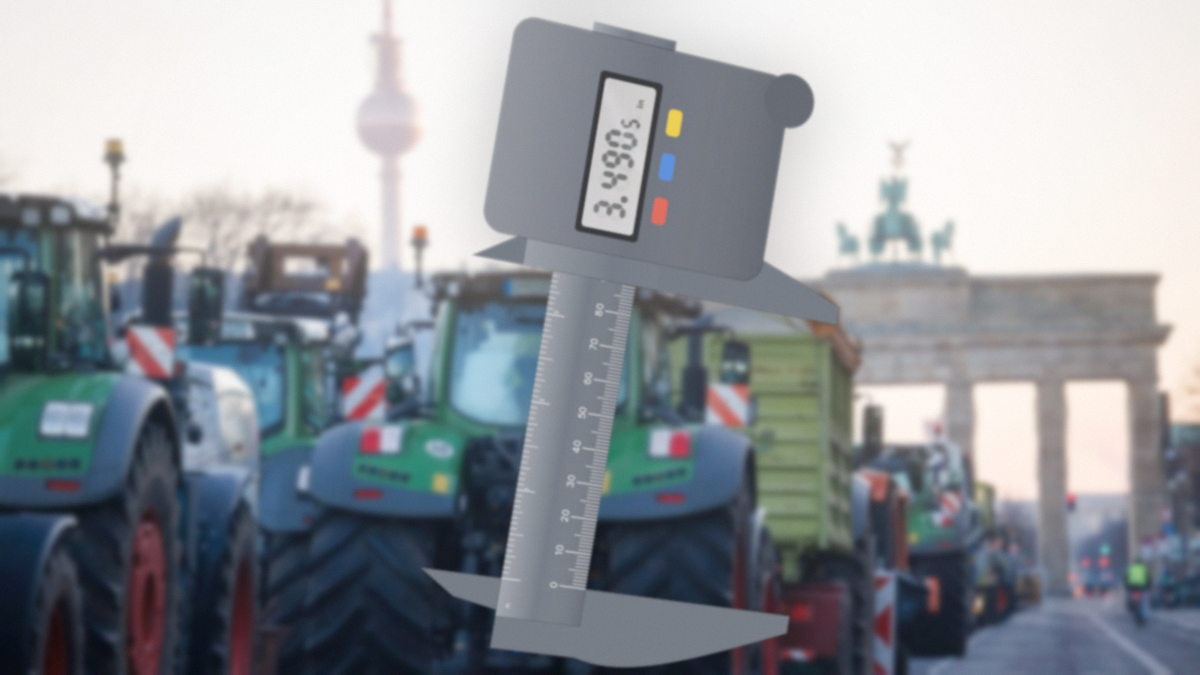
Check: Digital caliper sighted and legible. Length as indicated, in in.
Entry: 3.4905 in
